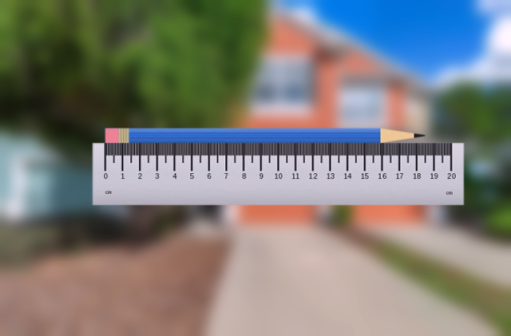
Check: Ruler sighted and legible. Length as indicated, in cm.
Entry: 18.5 cm
